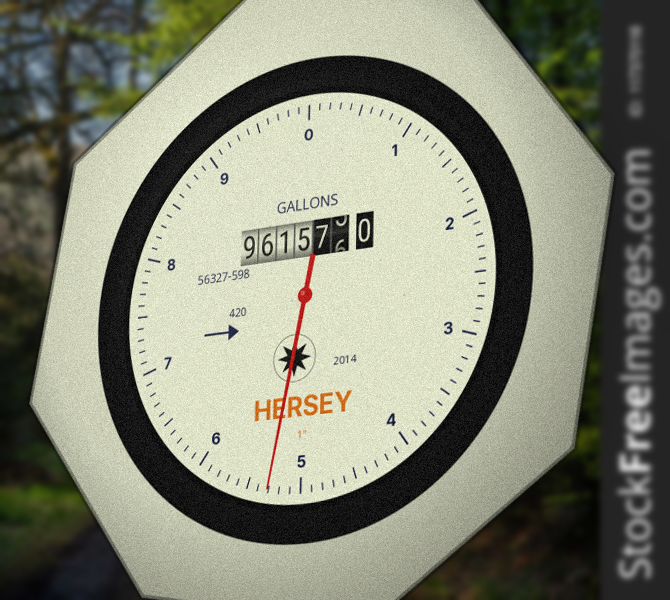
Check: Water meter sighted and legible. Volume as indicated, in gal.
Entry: 9615755.3 gal
